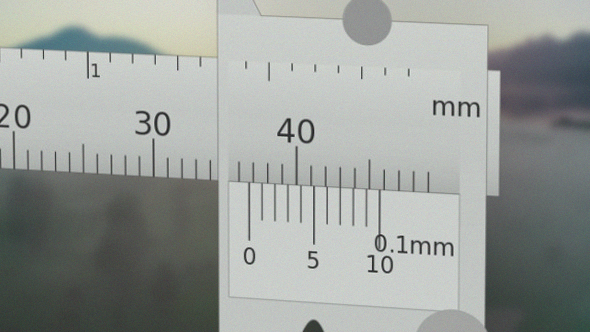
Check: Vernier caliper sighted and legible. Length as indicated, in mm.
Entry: 36.7 mm
